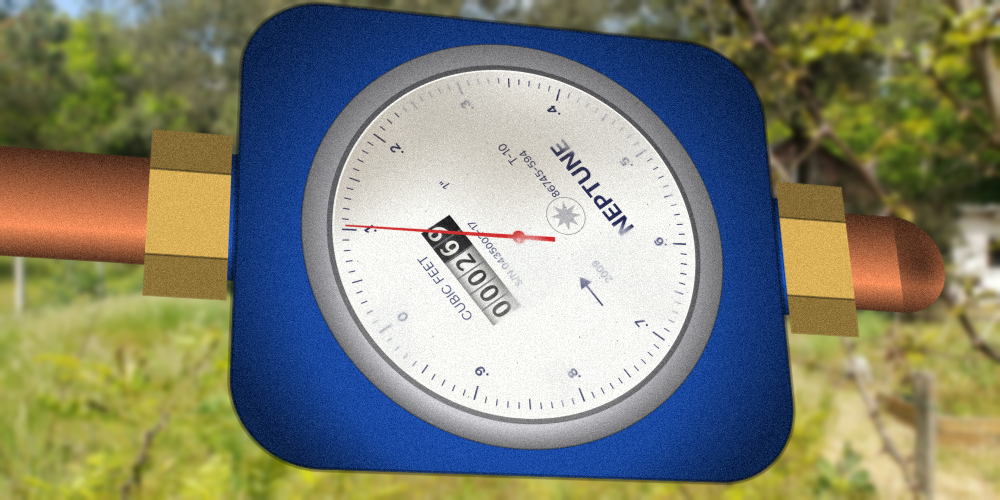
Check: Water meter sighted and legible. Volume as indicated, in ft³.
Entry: 269.10 ft³
